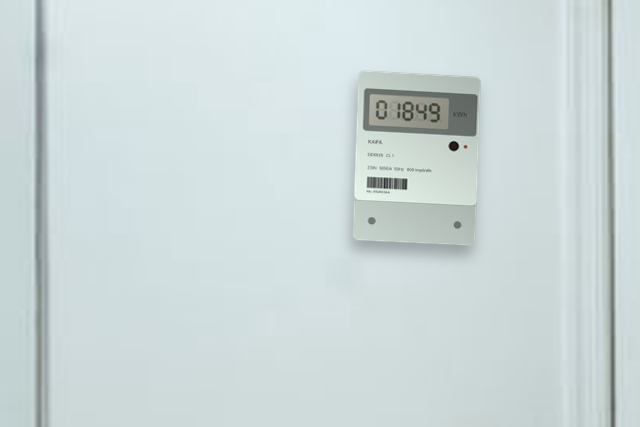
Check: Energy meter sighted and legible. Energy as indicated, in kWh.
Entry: 1849 kWh
